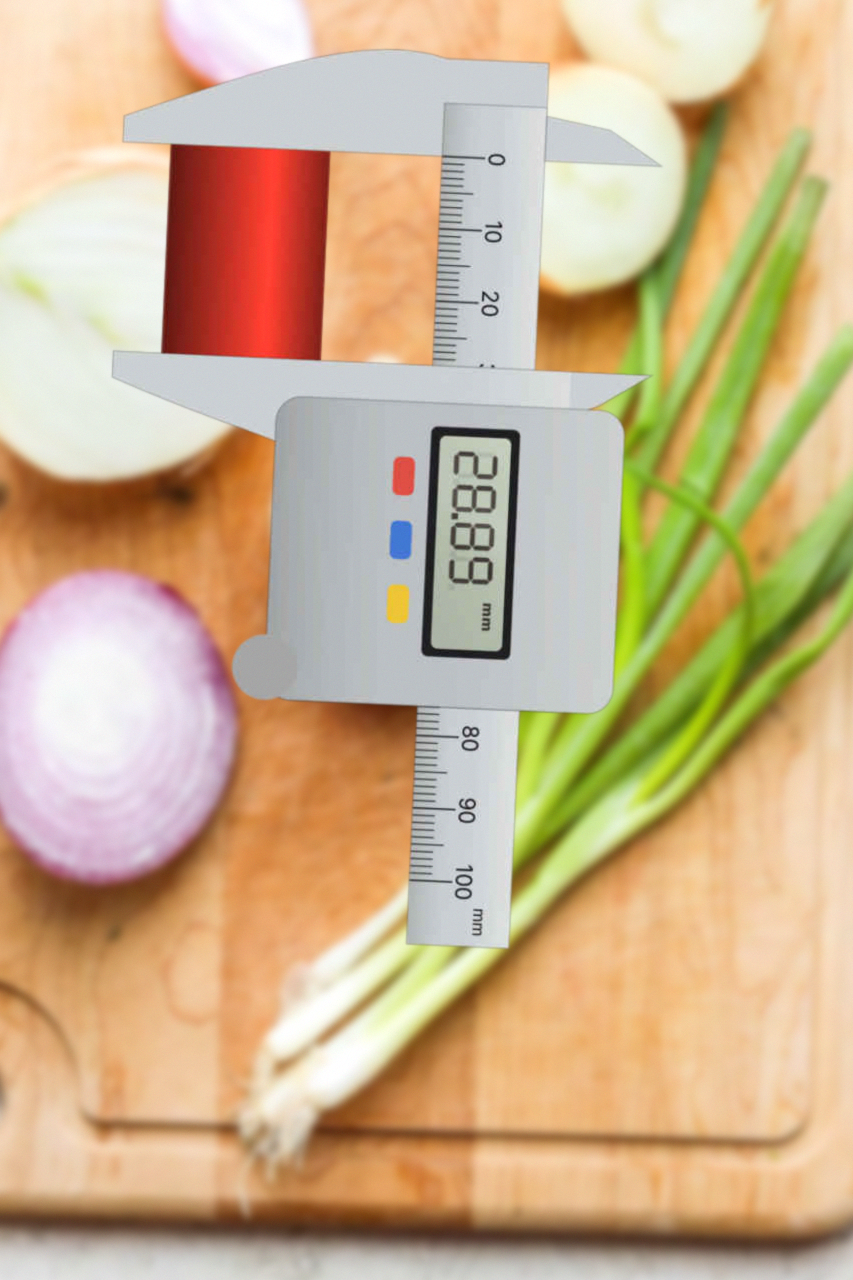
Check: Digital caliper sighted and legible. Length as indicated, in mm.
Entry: 28.89 mm
